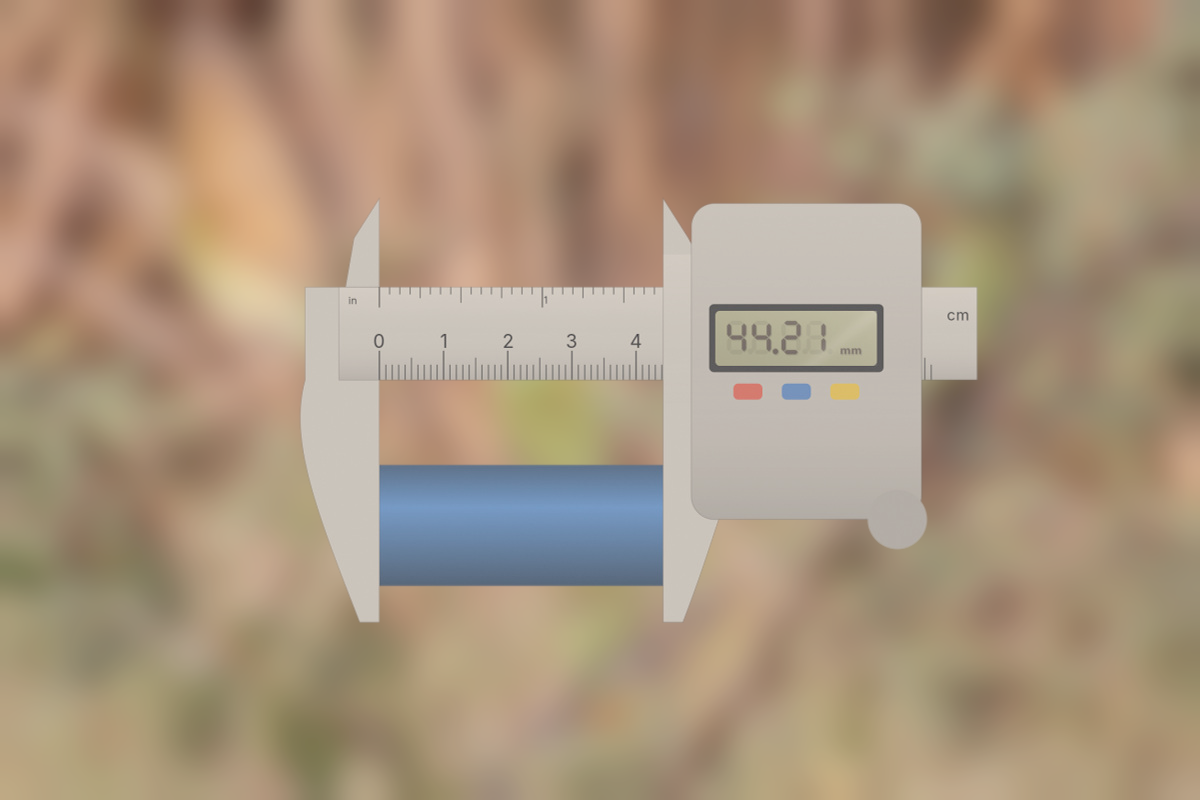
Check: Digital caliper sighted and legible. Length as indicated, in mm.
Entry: 44.21 mm
